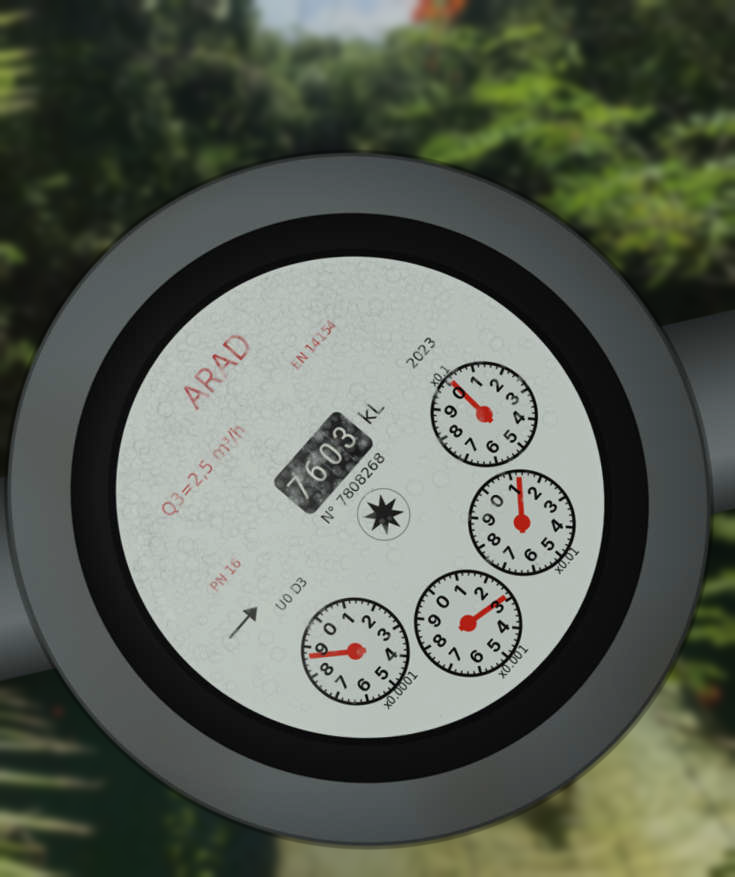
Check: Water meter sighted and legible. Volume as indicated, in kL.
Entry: 7603.0128 kL
